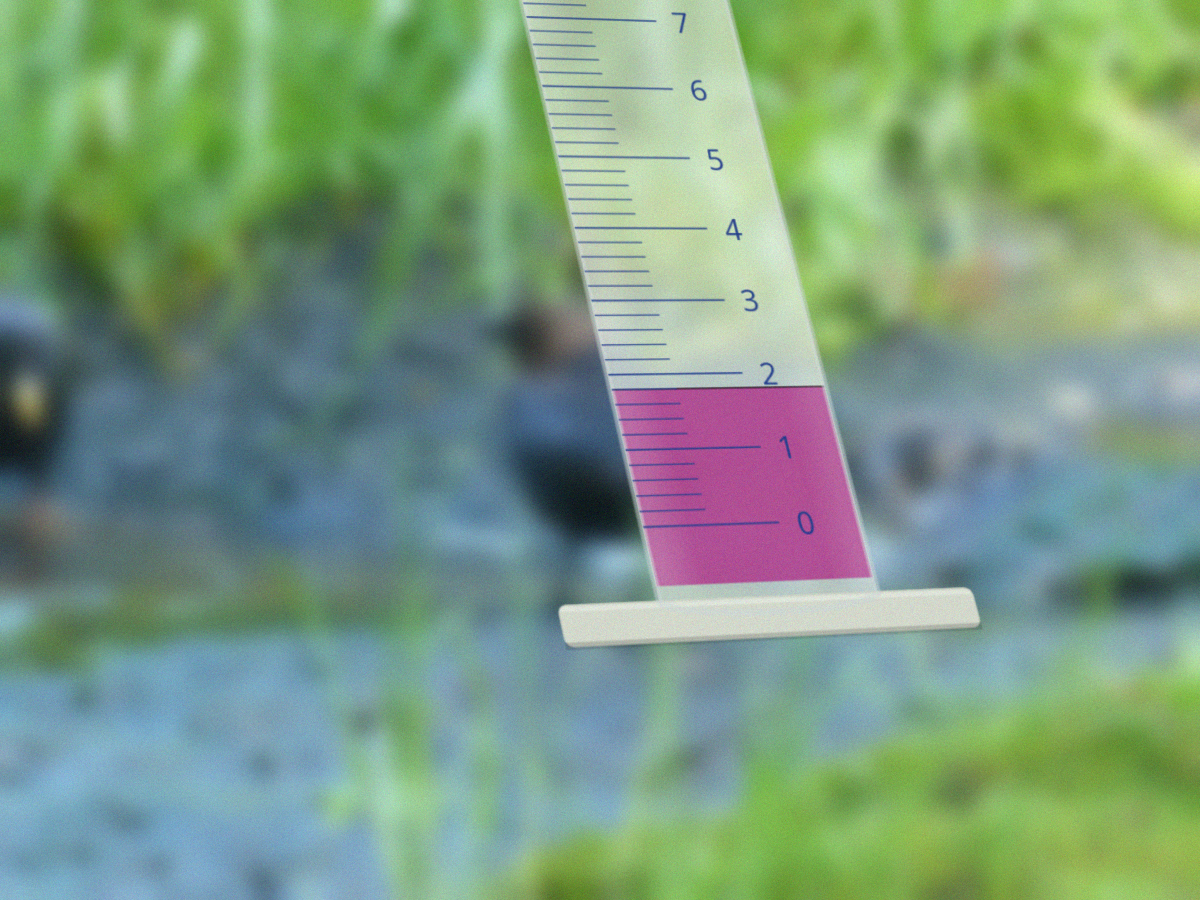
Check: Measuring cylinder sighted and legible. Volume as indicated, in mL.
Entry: 1.8 mL
